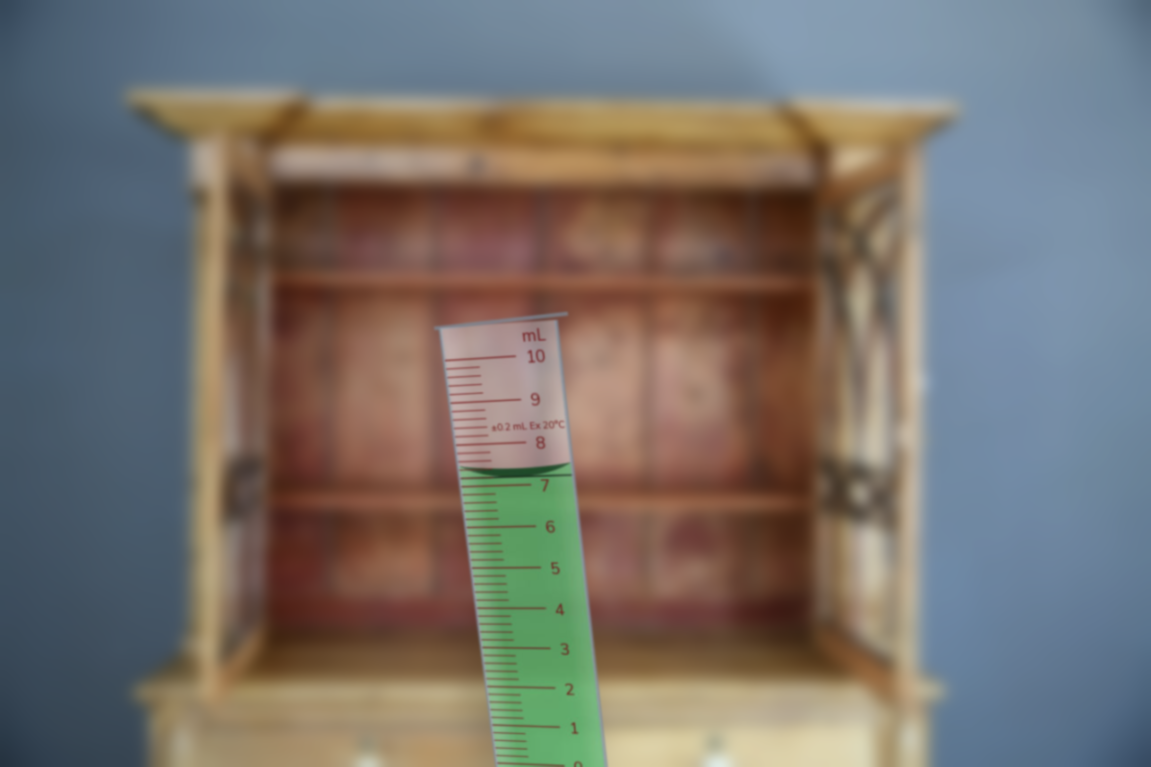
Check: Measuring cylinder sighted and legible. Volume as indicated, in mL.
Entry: 7.2 mL
